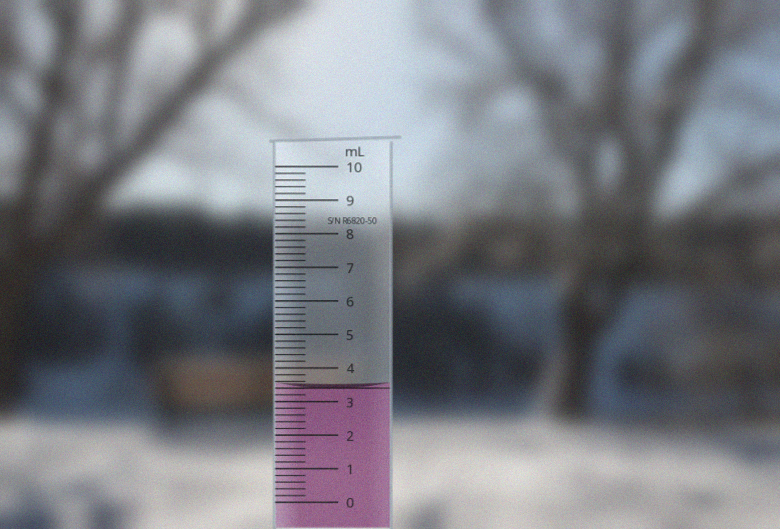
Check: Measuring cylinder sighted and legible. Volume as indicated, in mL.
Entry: 3.4 mL
